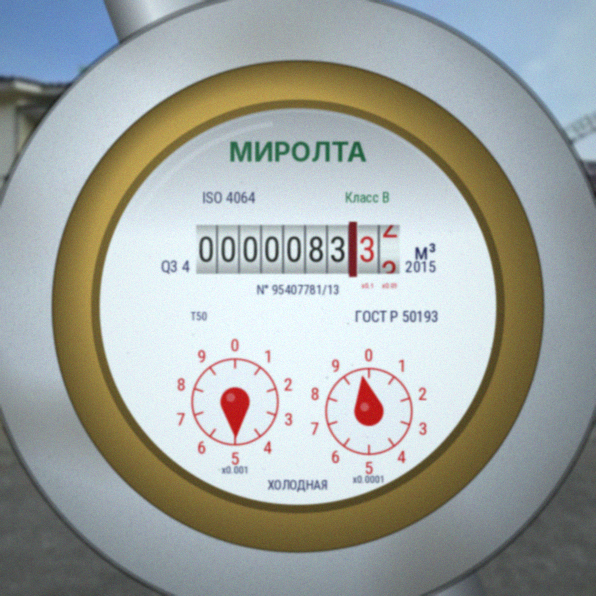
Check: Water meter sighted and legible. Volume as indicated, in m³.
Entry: 83.3249 m³
